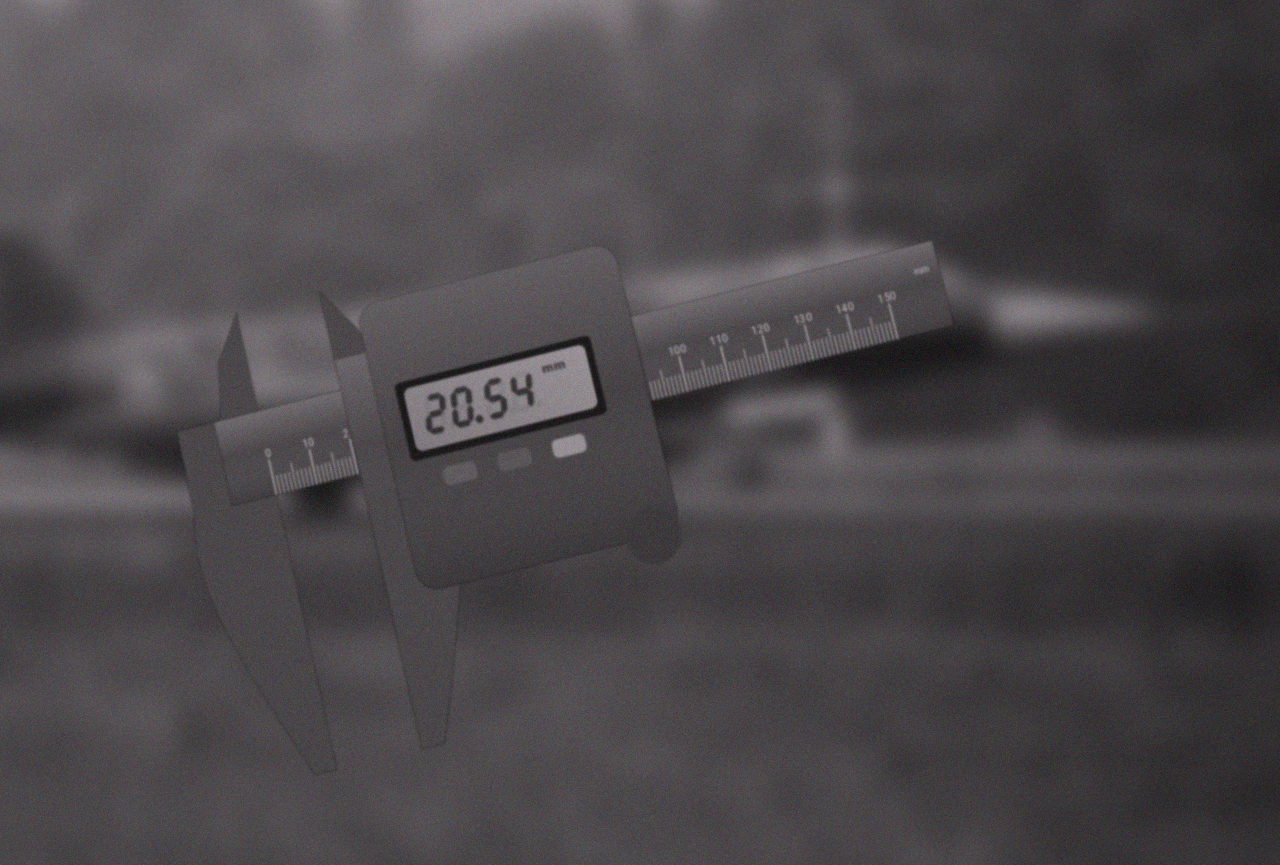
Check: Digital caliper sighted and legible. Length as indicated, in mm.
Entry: 20.54 mm
